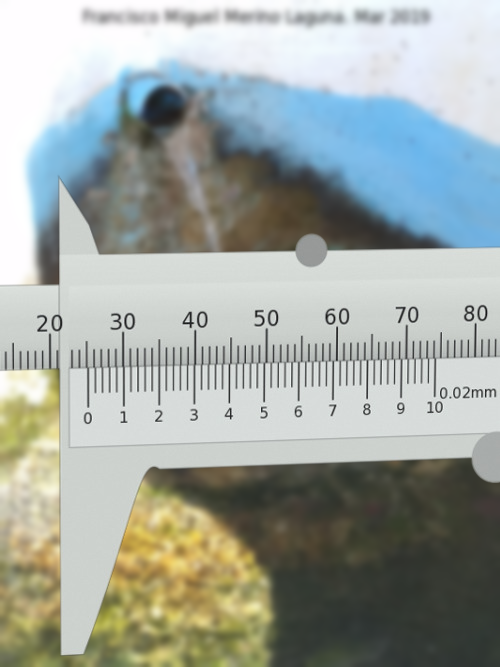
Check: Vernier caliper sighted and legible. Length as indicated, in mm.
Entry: 25.2 mm
